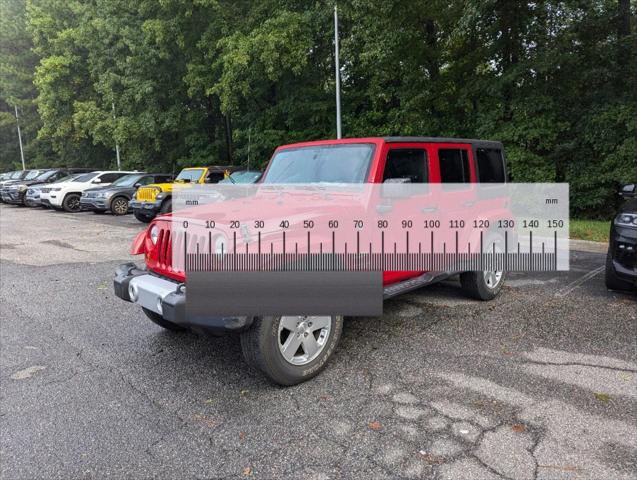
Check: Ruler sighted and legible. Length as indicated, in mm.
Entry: 80 mm
